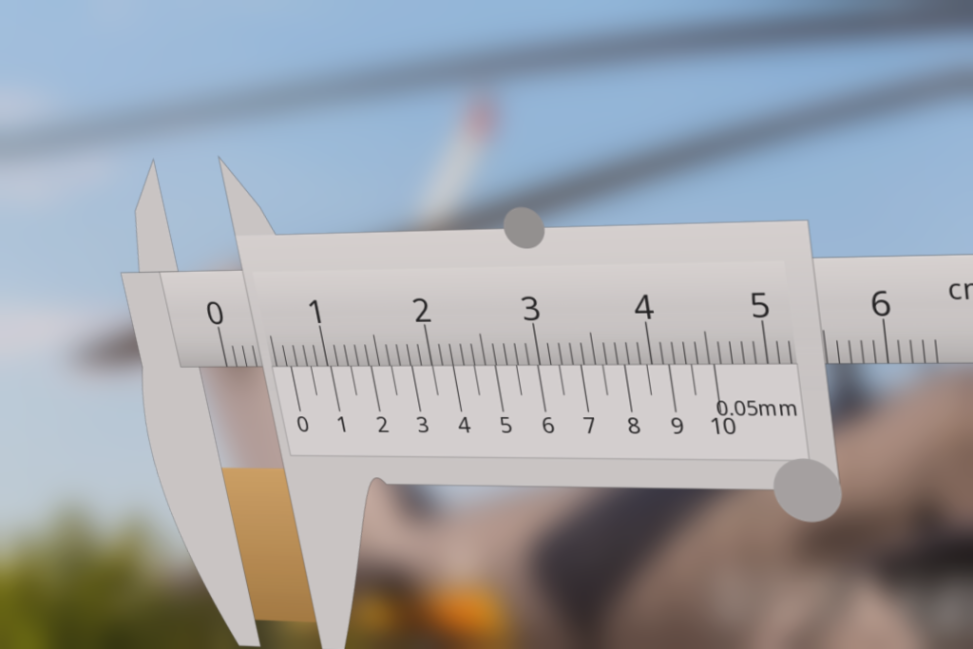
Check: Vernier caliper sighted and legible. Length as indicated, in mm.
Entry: 6.4 mm
